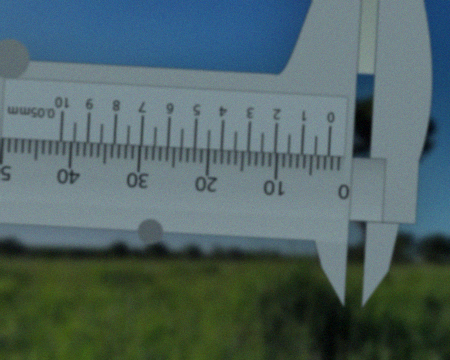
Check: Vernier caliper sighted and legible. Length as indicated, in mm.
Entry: 2.5 mm
